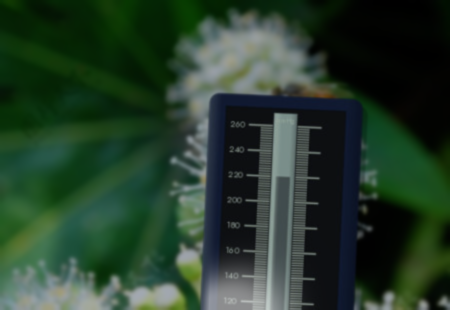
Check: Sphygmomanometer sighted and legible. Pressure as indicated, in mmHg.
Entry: 220 mmHg
